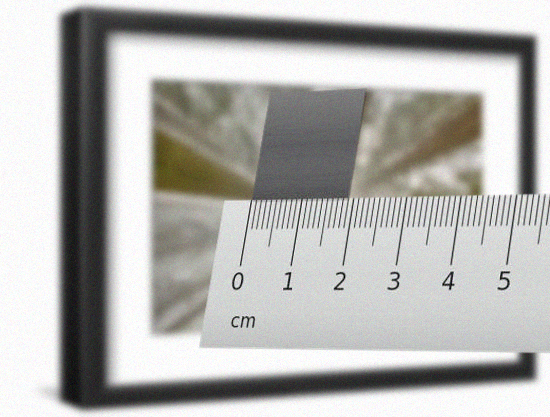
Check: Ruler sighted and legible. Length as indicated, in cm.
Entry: 1.9 cm
